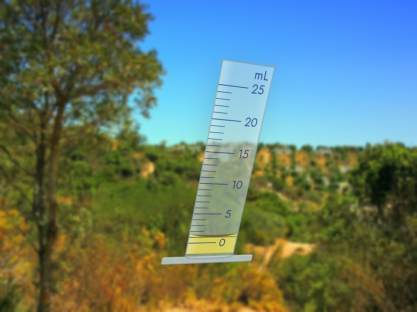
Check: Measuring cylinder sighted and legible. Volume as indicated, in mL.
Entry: 1 mL
